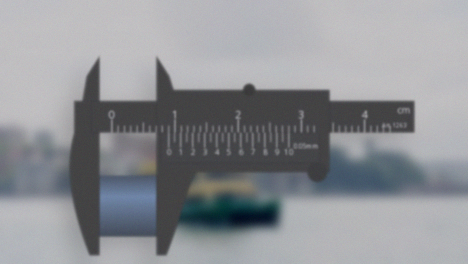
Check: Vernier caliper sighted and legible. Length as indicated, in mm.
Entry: 9.0 mm
